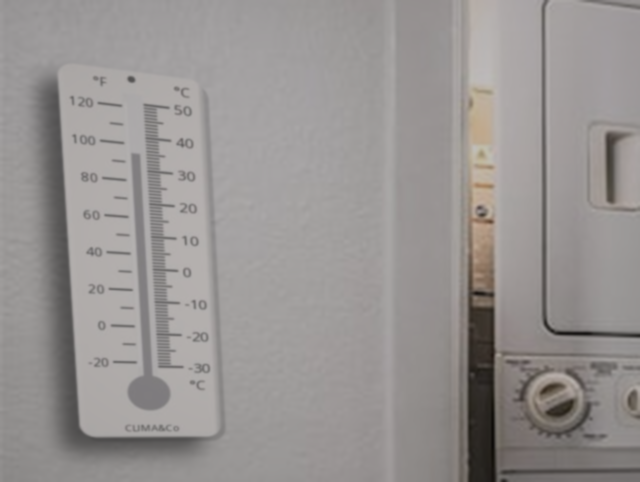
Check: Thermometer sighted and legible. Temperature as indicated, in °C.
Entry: 35 °C
